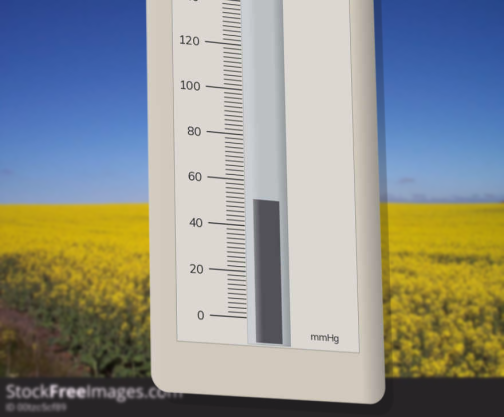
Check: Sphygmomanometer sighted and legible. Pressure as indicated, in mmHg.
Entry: 52 mmHg
